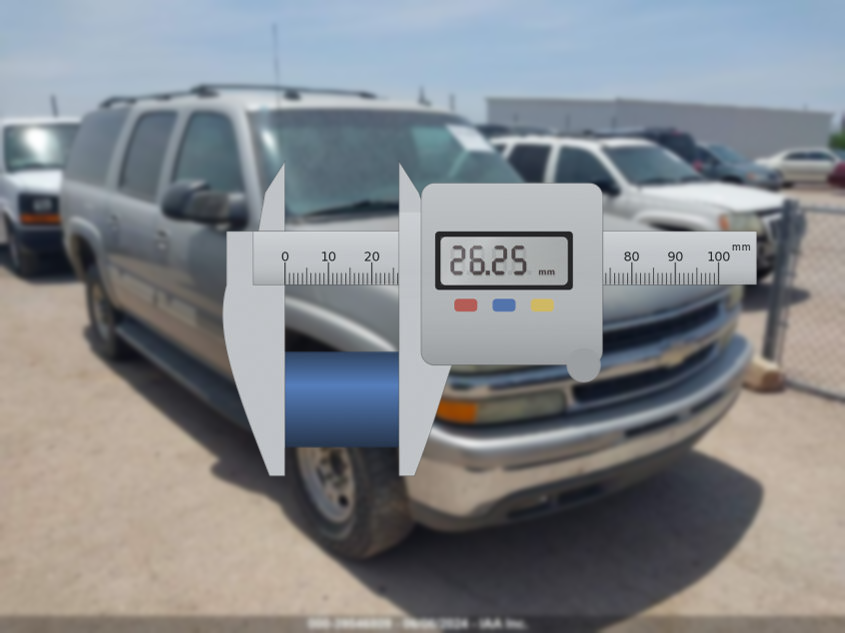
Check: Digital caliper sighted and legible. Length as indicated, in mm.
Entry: 26.25 mm
